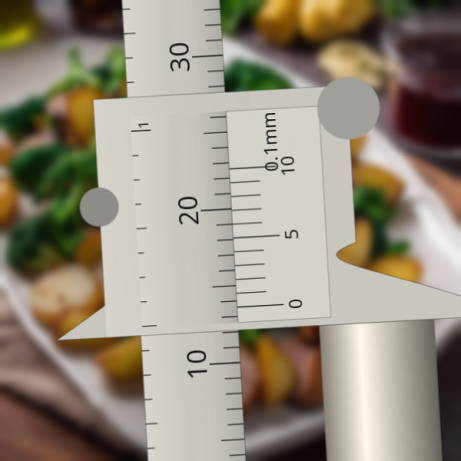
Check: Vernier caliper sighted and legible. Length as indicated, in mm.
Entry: 13.6 mm
